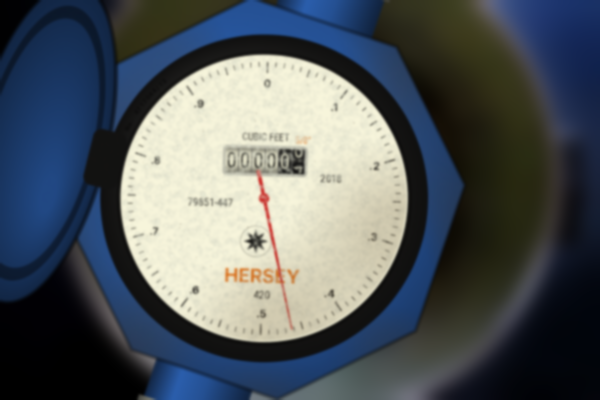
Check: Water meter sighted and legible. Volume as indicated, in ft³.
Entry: 6.46 ft³
